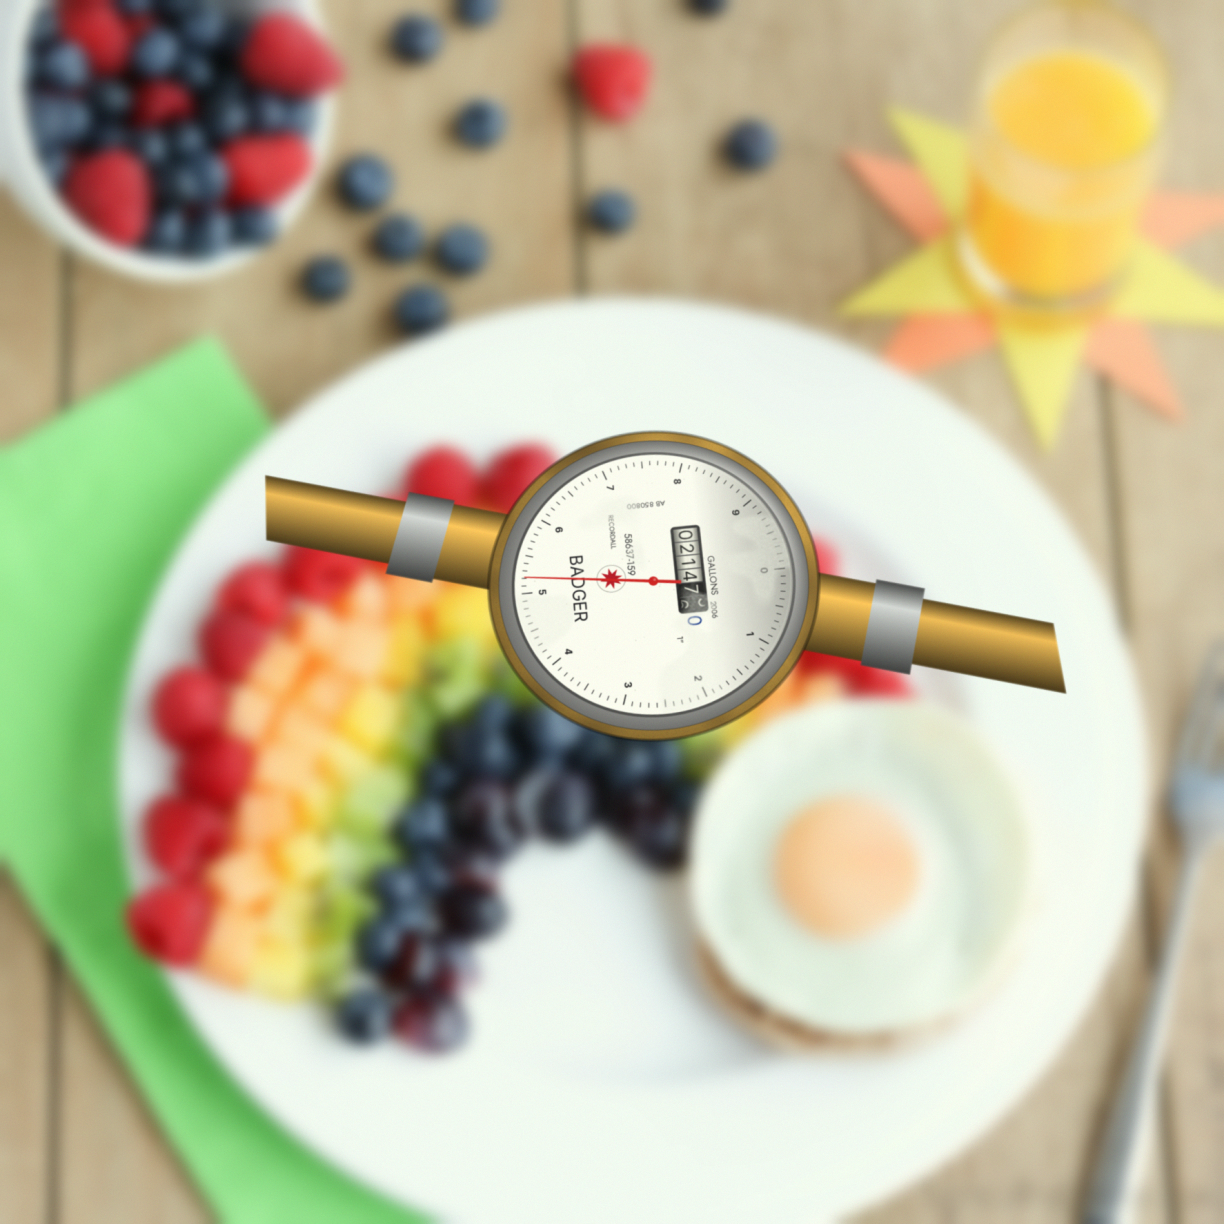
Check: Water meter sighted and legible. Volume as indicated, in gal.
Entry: 214755.2 gal
